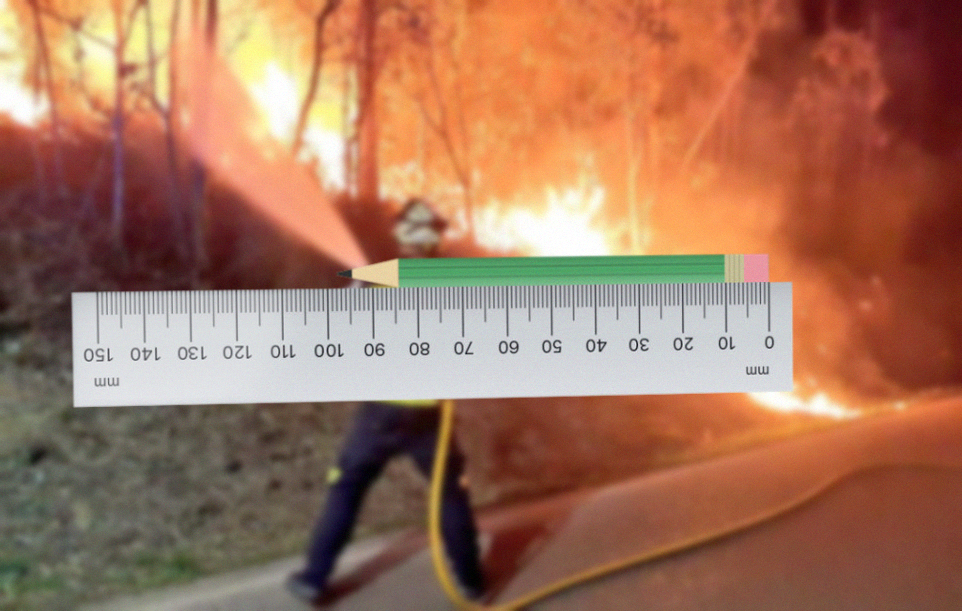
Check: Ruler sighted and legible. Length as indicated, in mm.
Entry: 98 mm
